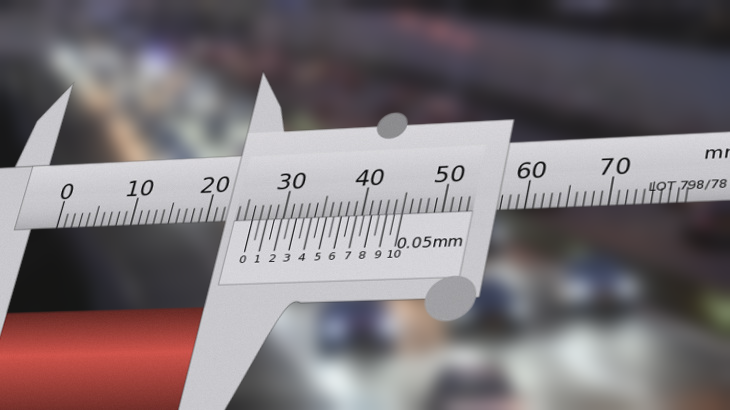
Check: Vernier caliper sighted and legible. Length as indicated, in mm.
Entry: 26.0 mm
